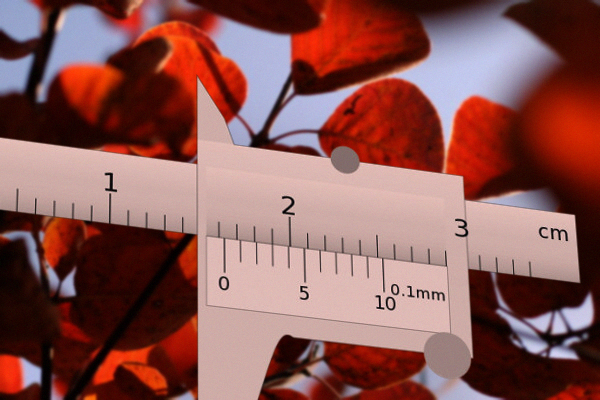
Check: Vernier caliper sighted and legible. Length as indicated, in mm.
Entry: 16.3 mm
